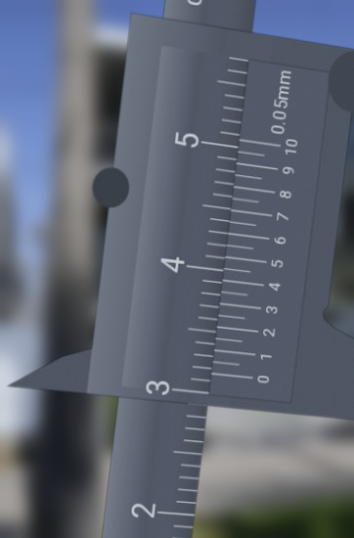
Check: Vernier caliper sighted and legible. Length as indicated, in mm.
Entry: 31.6 mm
